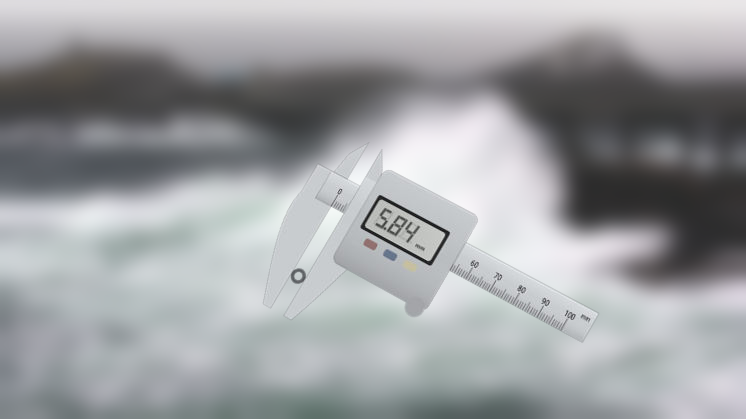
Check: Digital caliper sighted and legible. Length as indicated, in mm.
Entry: 5.84 mm
